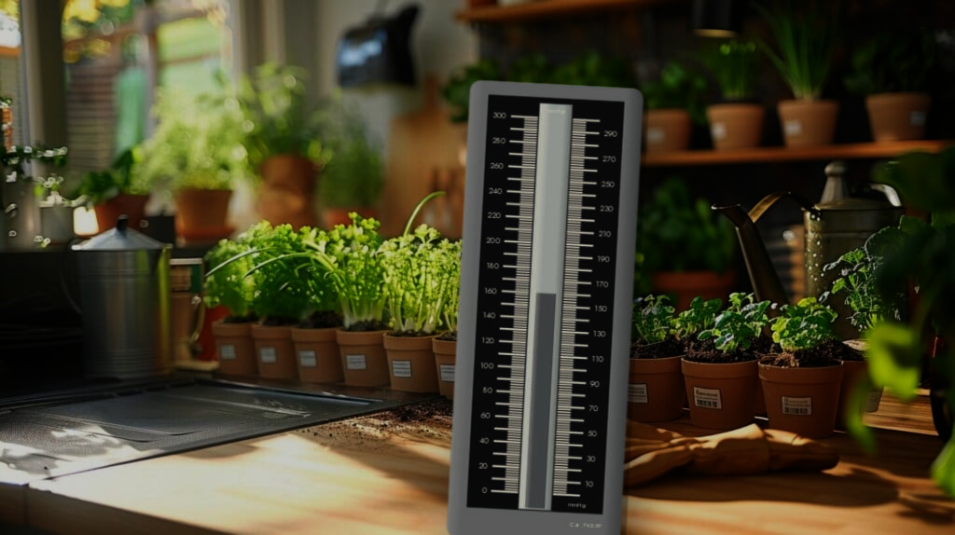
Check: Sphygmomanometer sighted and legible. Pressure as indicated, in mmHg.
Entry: 160 mmHg
